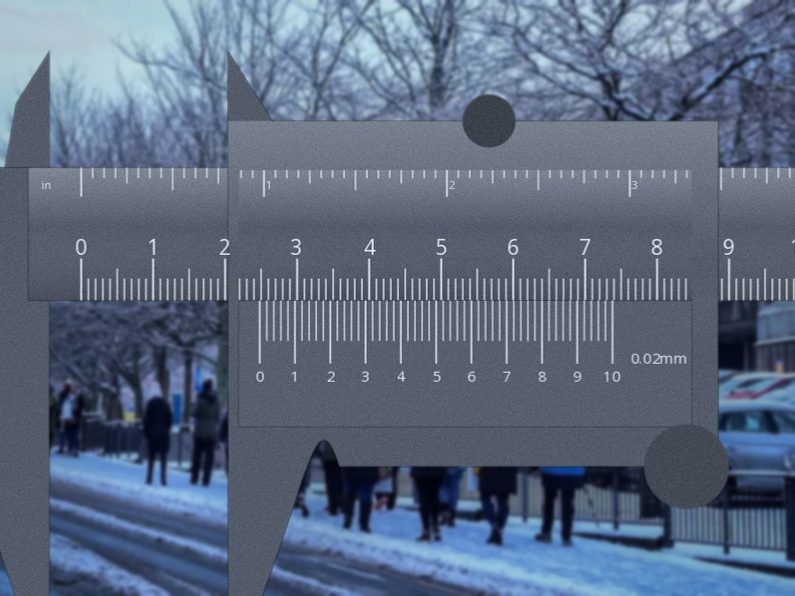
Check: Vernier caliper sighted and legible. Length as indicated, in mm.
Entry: 24.8 mm
